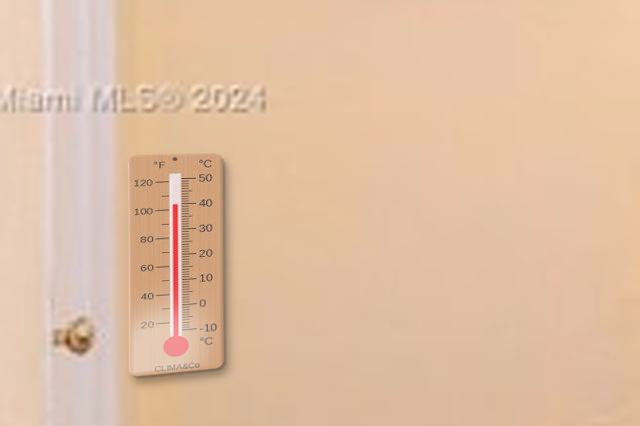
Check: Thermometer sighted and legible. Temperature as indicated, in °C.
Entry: 40 °C
